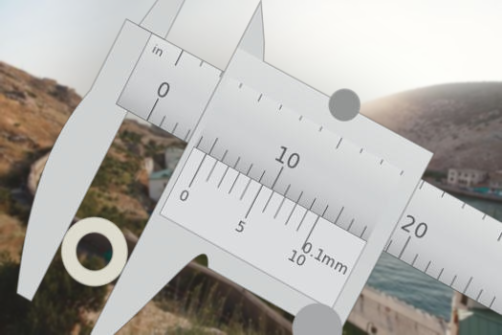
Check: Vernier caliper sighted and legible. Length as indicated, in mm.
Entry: 4.8 mm
